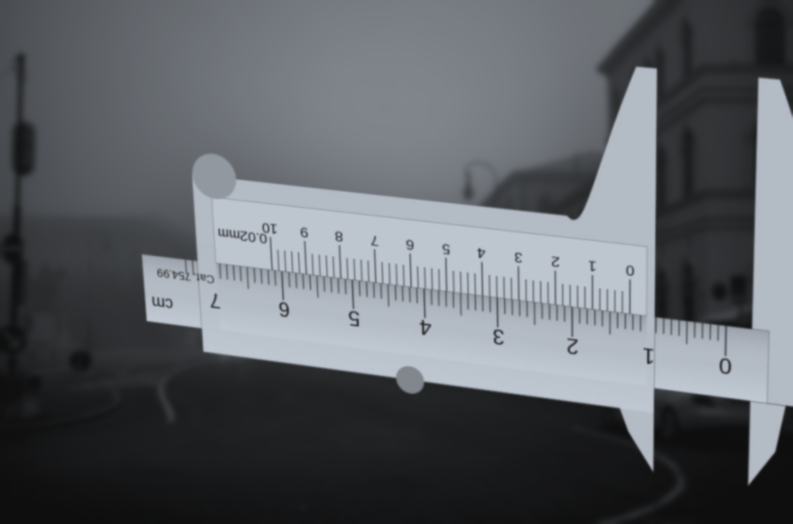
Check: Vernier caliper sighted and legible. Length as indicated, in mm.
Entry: 12.4 mm
